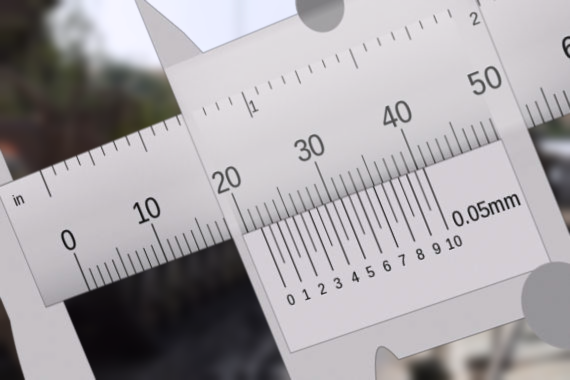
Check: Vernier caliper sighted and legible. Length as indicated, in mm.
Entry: 21.6 mm
